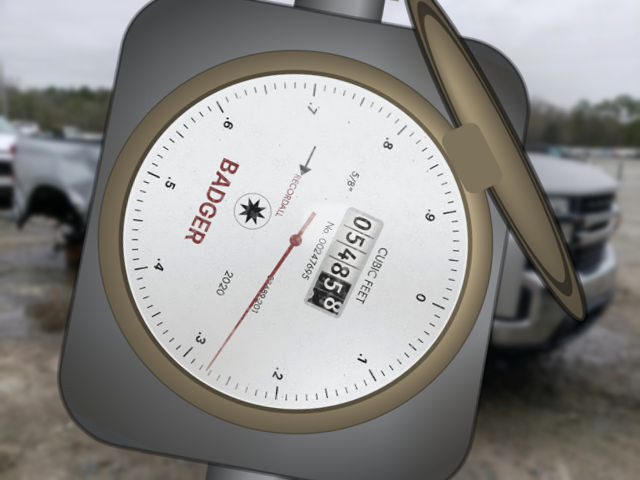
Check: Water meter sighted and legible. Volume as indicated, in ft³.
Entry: 54858.27 ft³
